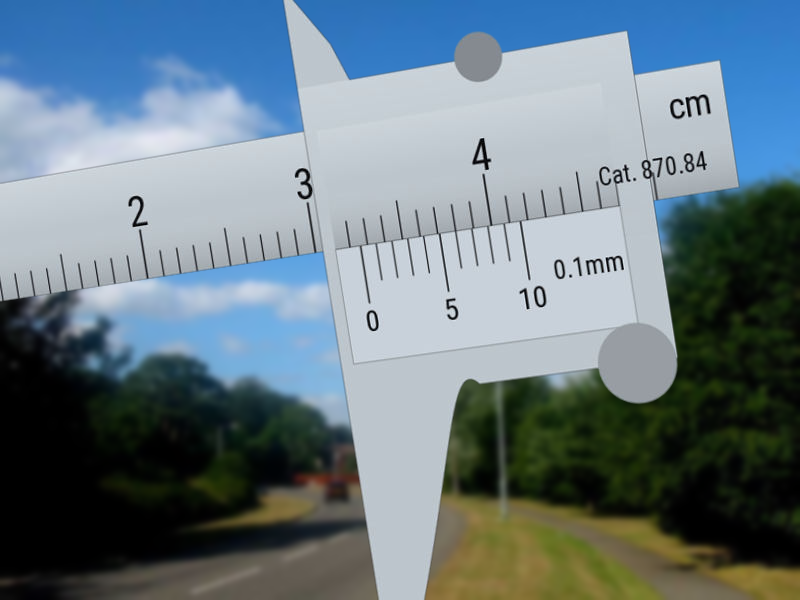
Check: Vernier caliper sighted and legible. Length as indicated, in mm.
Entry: 32.6 mm
